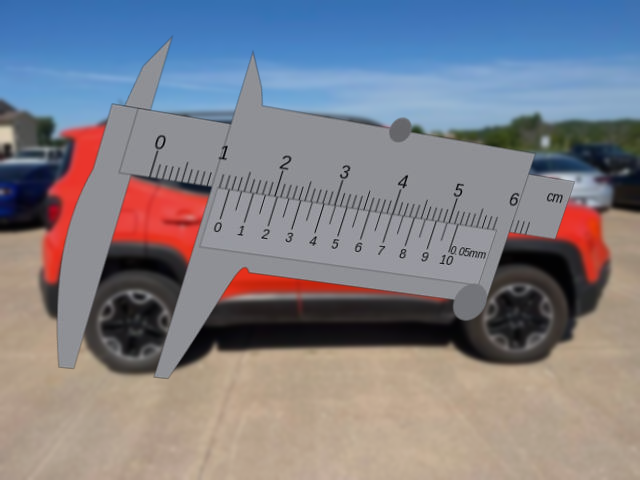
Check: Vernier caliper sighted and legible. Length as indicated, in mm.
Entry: 12.6 mm
